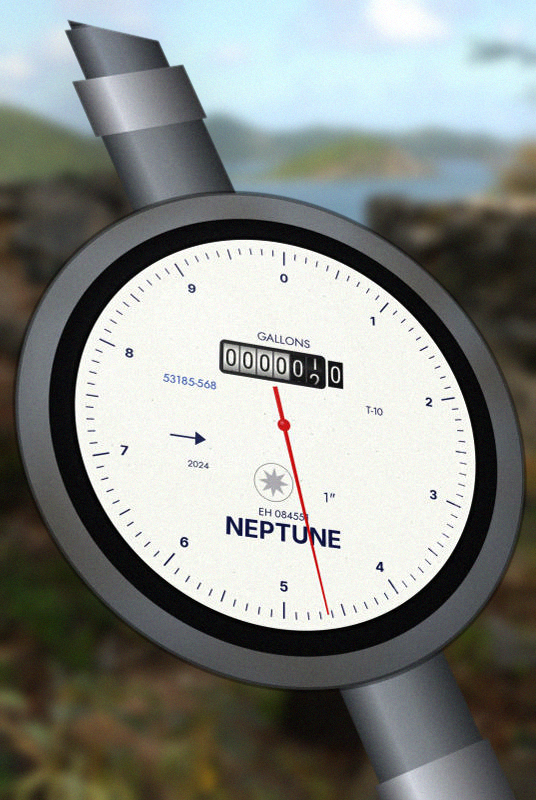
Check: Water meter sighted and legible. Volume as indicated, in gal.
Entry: 14.6 gal
